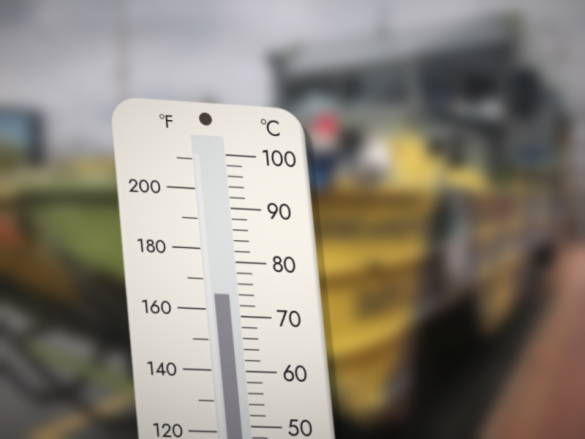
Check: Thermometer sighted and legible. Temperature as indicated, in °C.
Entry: 74 °C
